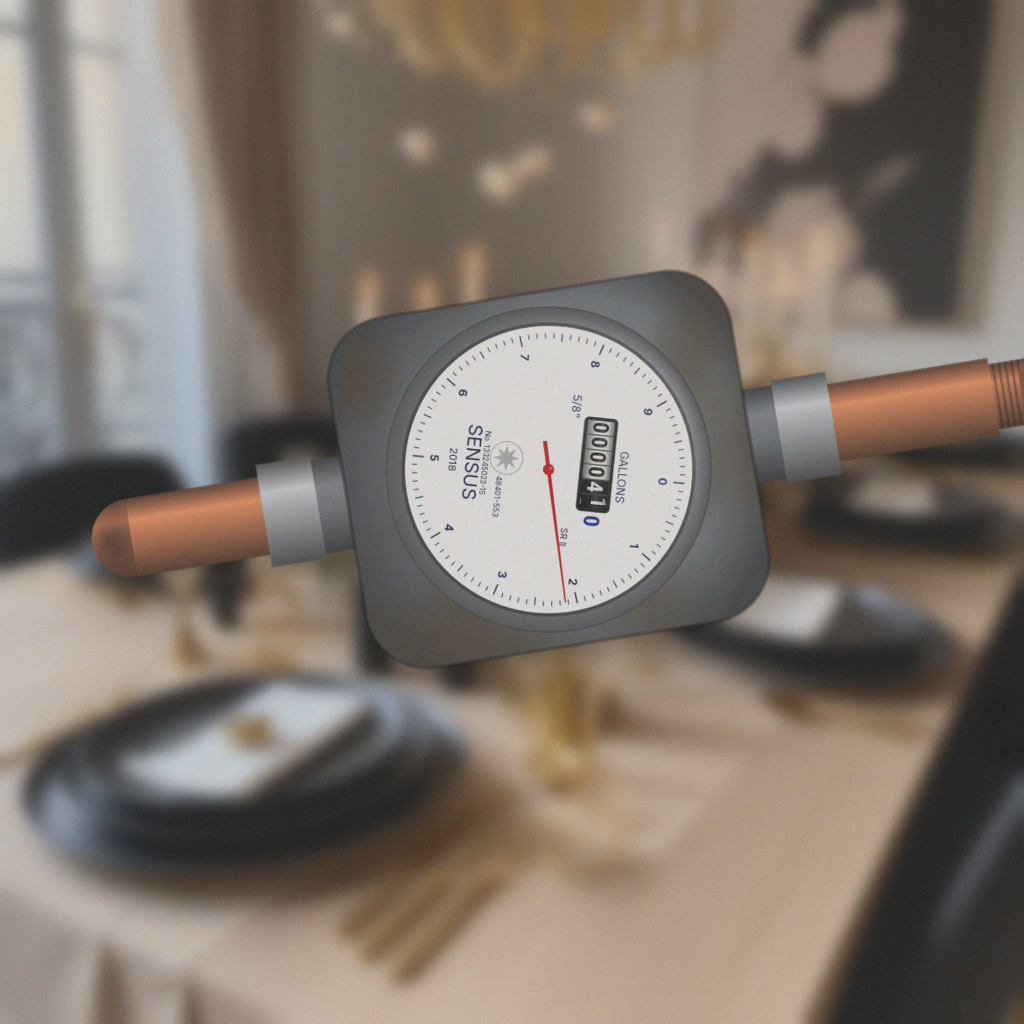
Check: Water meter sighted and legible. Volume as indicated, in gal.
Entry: 412.1 gal
